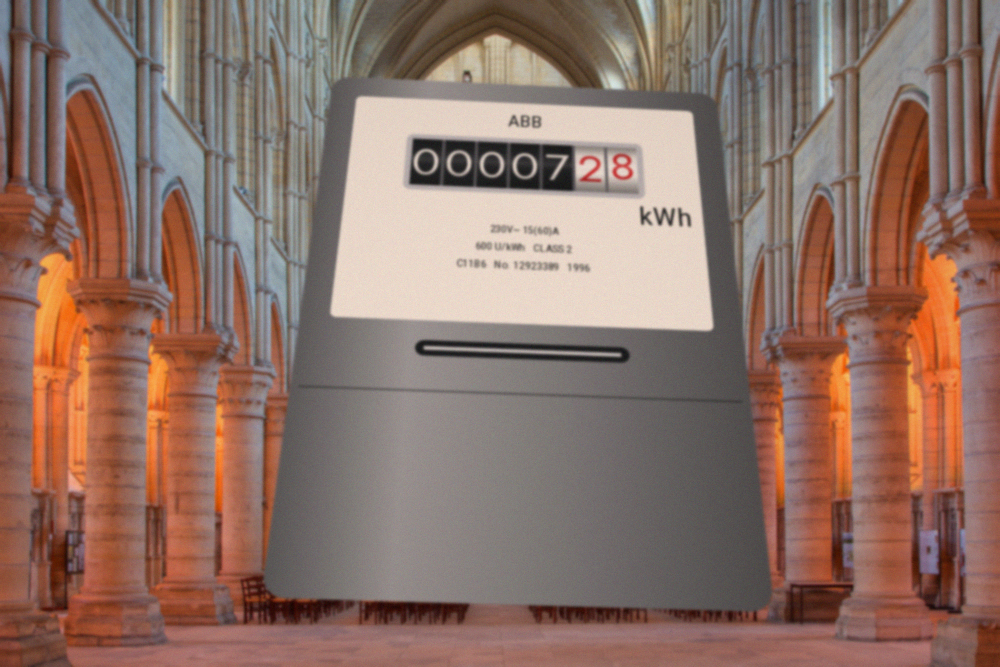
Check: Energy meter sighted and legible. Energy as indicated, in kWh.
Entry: 7.28 kWh
